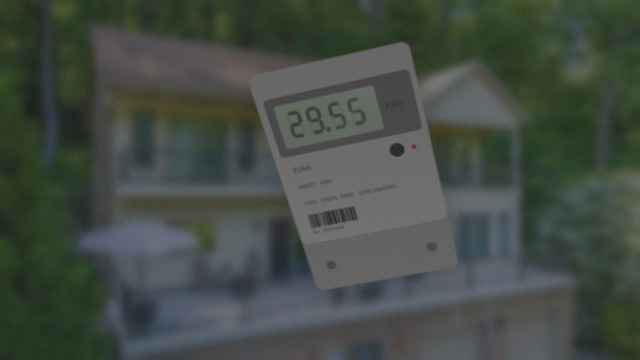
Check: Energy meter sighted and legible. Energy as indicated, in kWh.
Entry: 29.55 kWh
